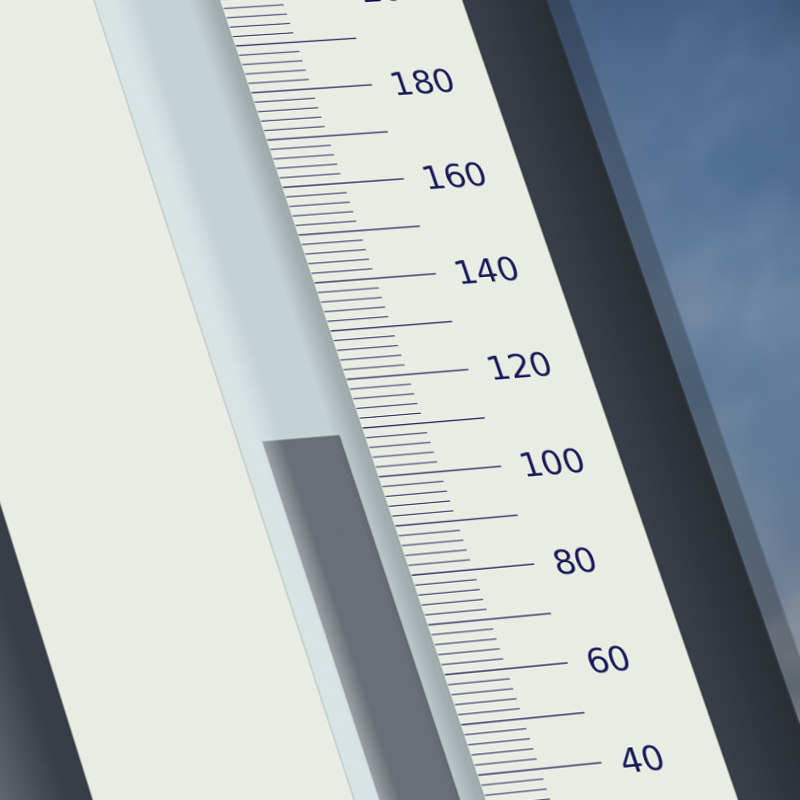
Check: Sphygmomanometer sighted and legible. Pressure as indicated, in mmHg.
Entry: 109 mmHg
